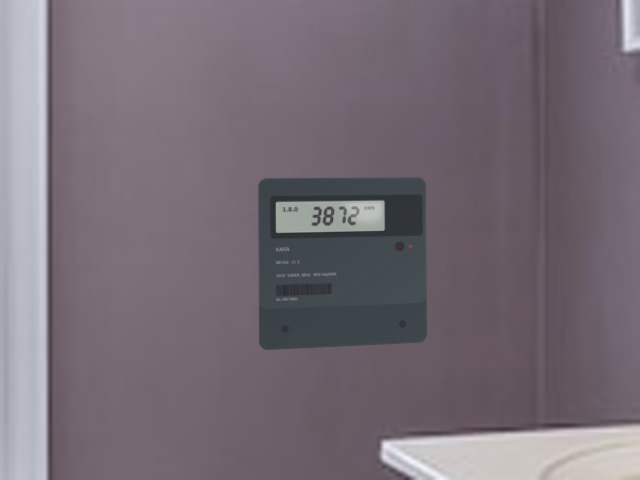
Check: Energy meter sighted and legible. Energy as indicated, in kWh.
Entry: 3872 kWh
